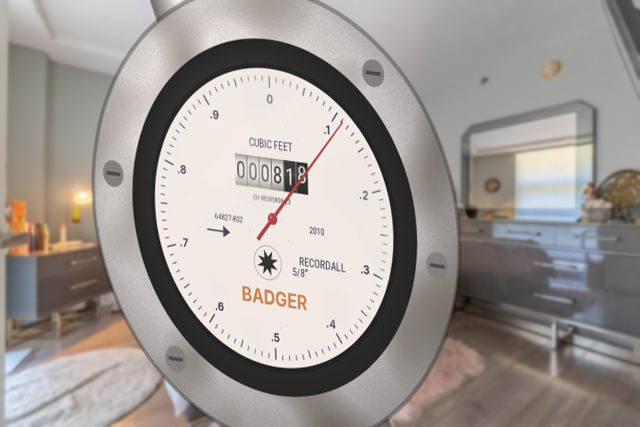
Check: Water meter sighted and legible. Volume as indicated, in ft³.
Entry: 818.11 ft³
